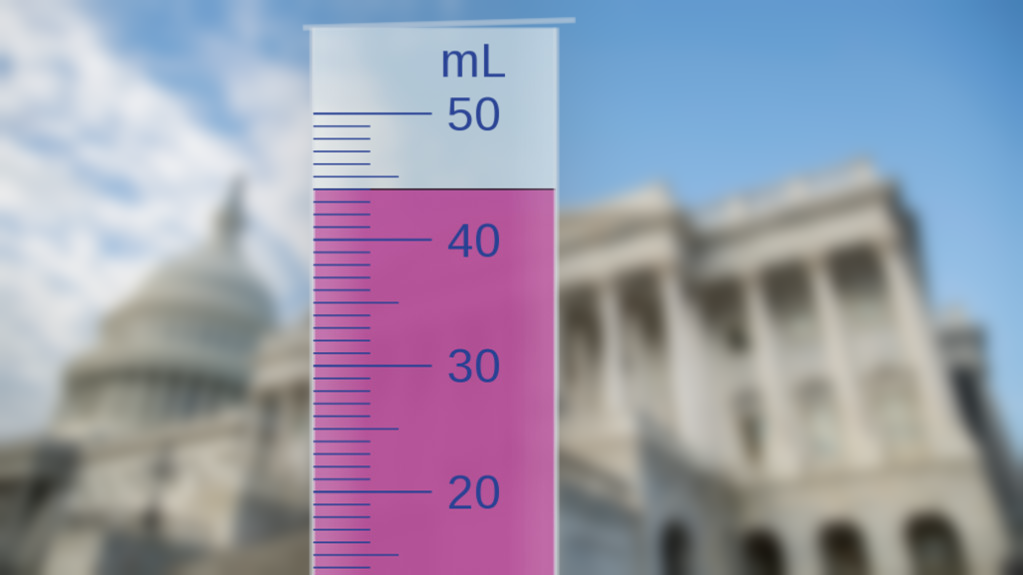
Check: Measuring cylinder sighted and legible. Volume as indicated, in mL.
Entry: 44 mL
